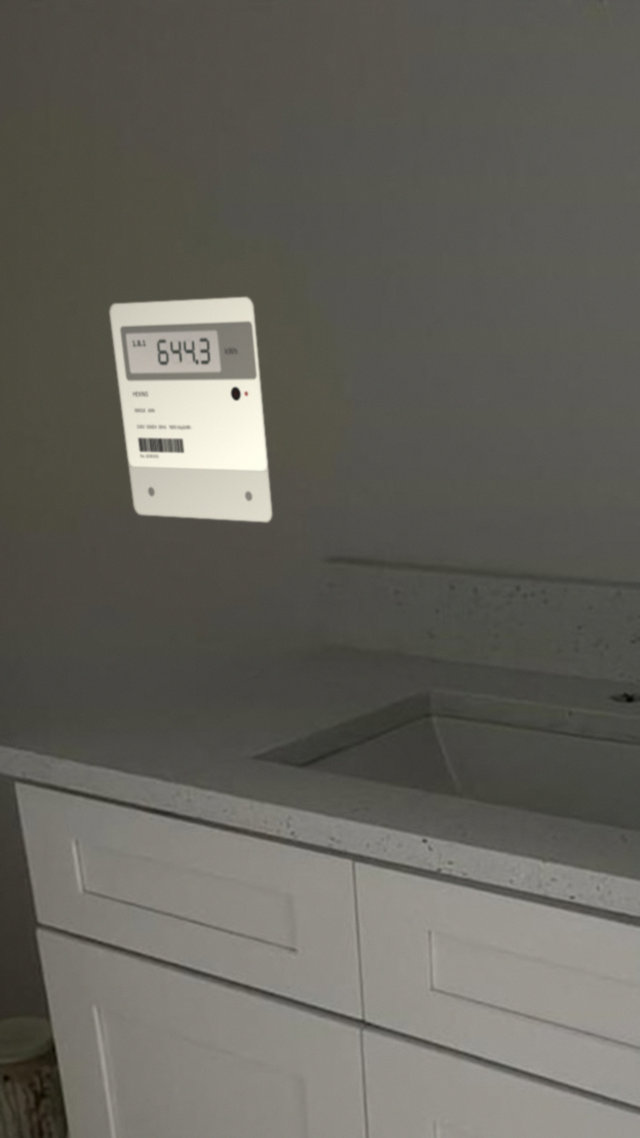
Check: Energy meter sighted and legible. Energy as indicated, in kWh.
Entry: 644.3 kWh
